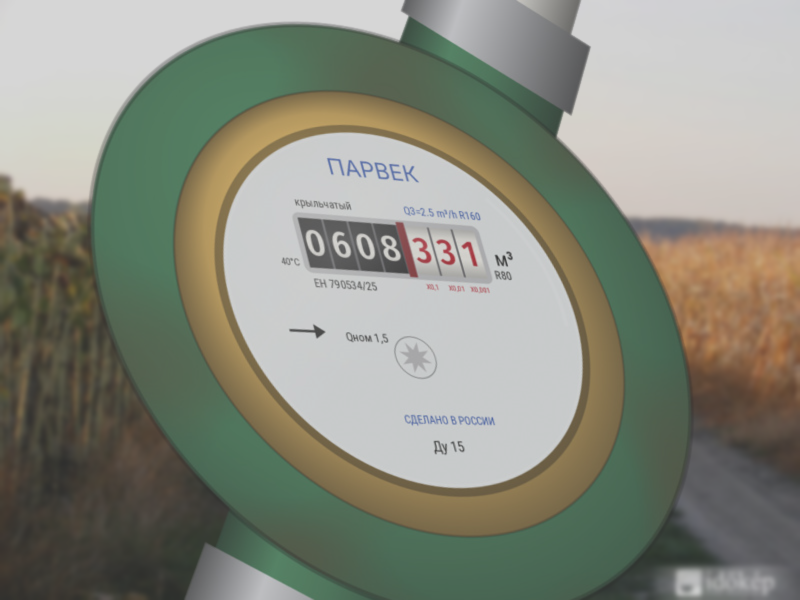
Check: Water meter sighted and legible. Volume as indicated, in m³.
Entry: 608.331 m³
